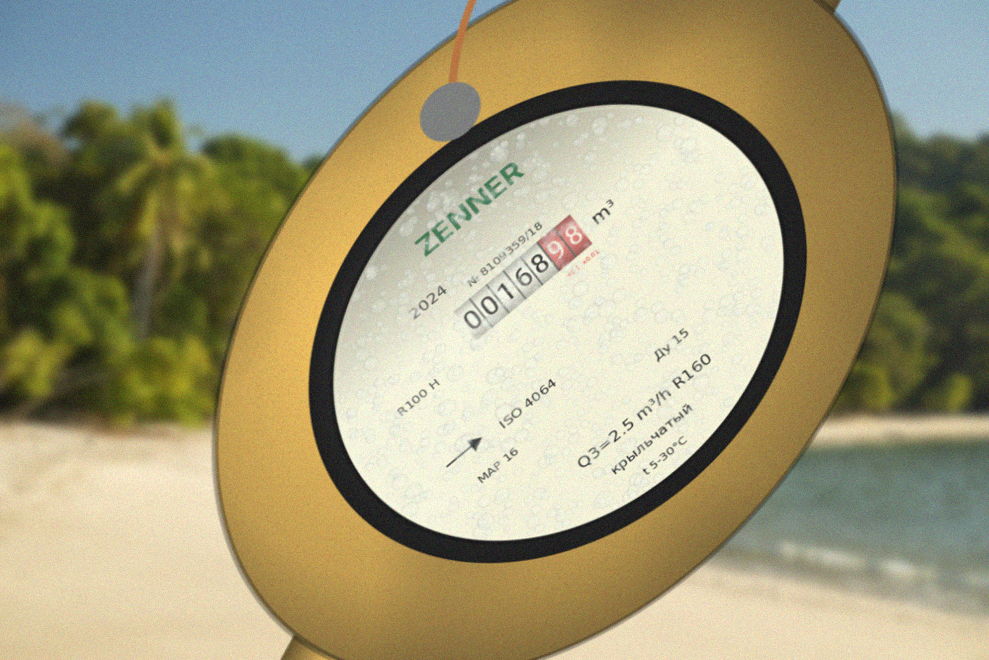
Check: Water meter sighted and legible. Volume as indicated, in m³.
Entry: 168.98 m³
